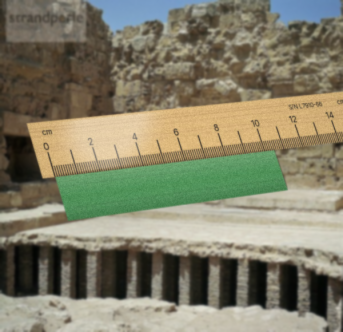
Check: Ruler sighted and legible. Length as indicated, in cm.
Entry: 10.5 cm
